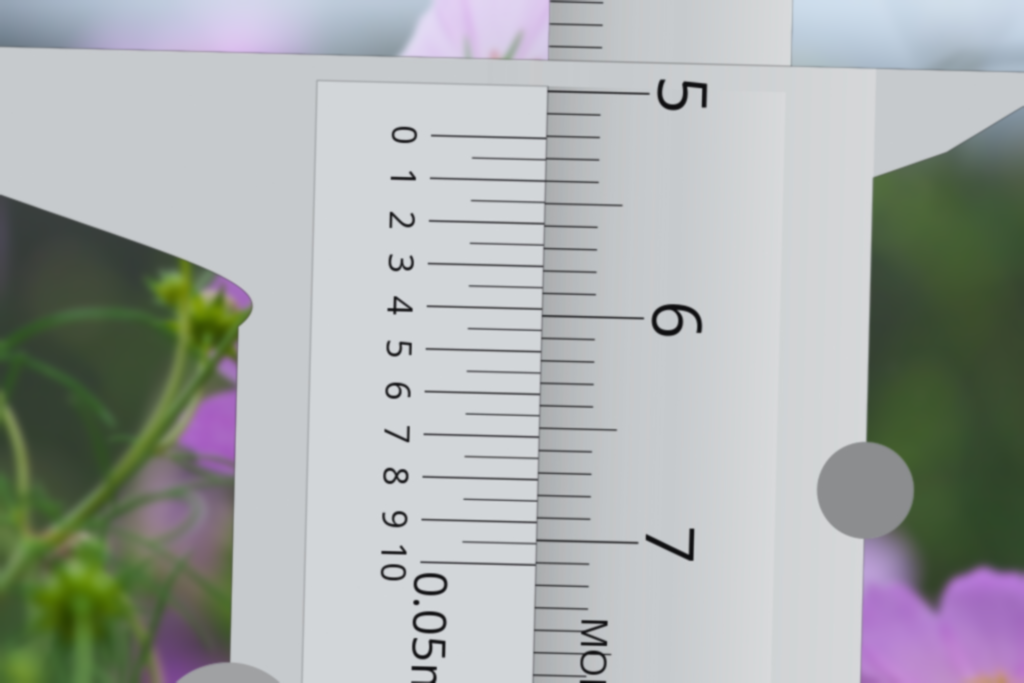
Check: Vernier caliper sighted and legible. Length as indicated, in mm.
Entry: 52.1 mm
